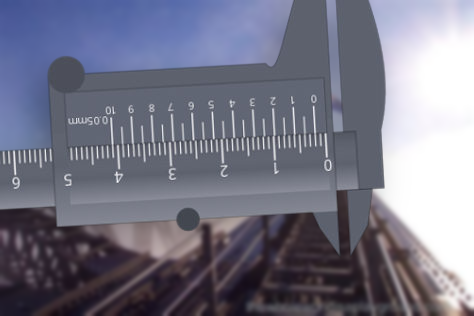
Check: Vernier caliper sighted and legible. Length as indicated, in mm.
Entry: 2.0 mm
